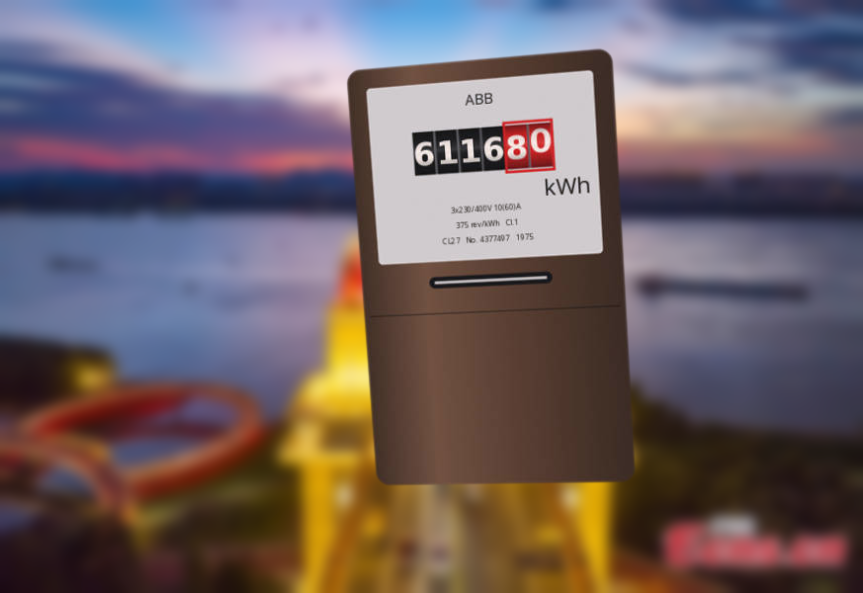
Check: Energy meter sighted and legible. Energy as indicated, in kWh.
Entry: 6116.80 kWh
